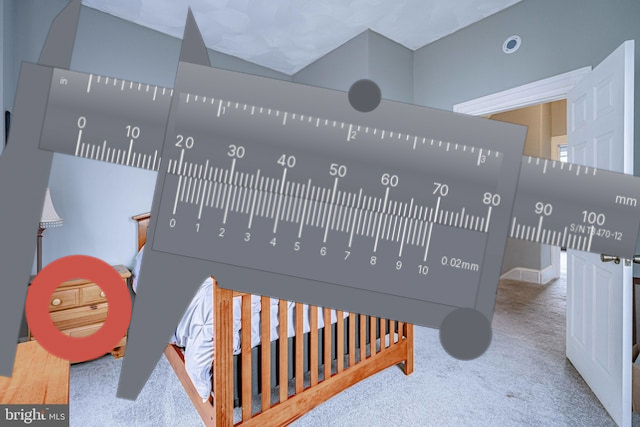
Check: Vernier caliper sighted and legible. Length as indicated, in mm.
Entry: 20.5 mm
